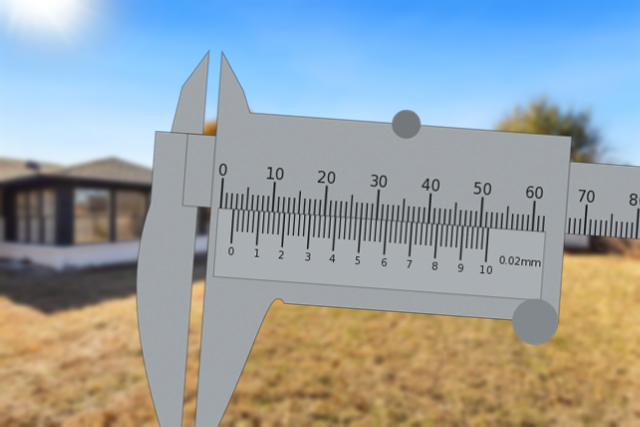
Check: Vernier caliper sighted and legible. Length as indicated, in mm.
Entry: 2.5 mm
